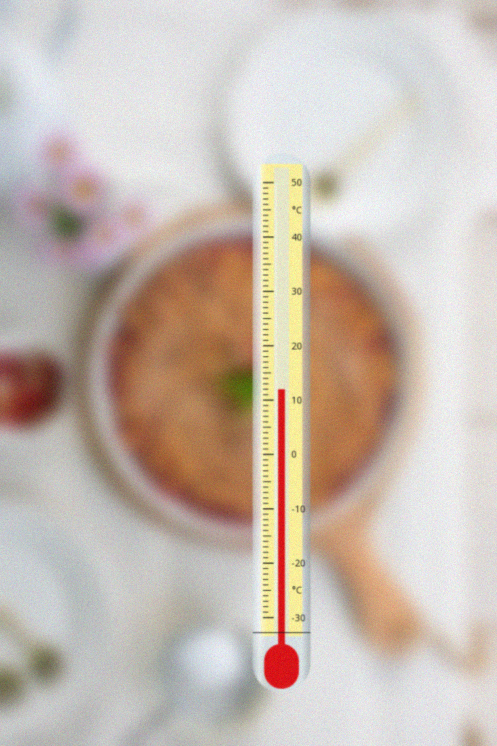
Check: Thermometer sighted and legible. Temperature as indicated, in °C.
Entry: 12 °C
